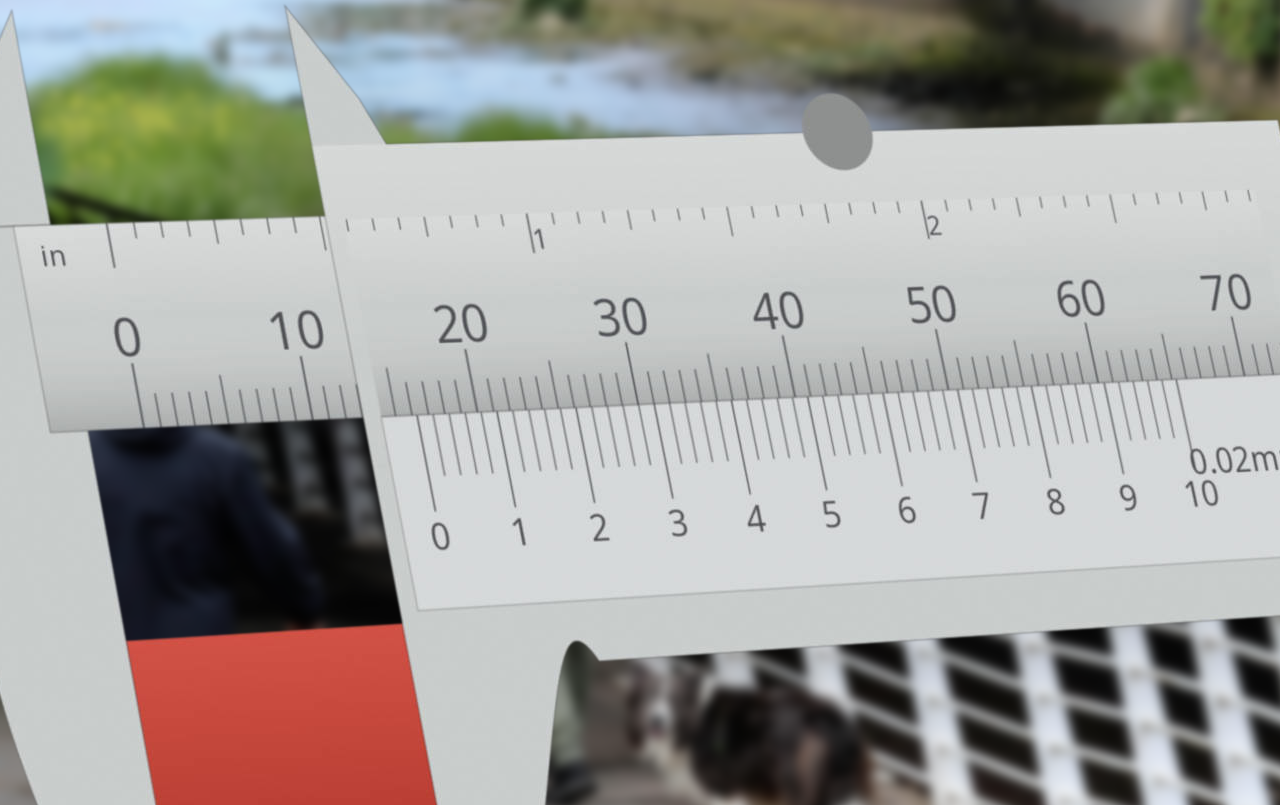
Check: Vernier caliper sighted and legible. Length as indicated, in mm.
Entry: 16.3 mm
